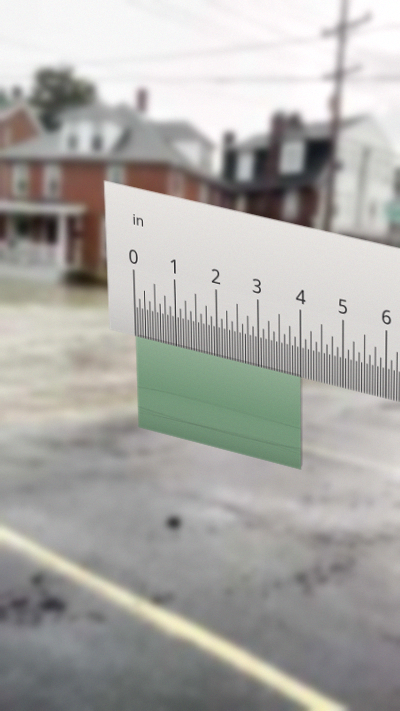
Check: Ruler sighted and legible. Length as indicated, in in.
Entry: 4 in
